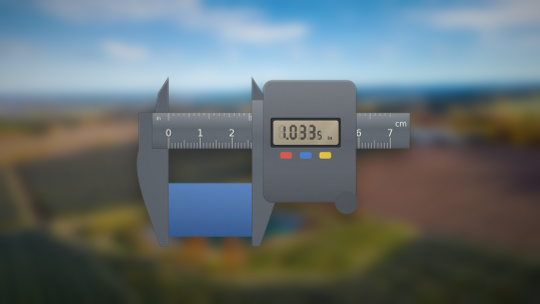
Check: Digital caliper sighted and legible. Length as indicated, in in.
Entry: 1.0335 in
